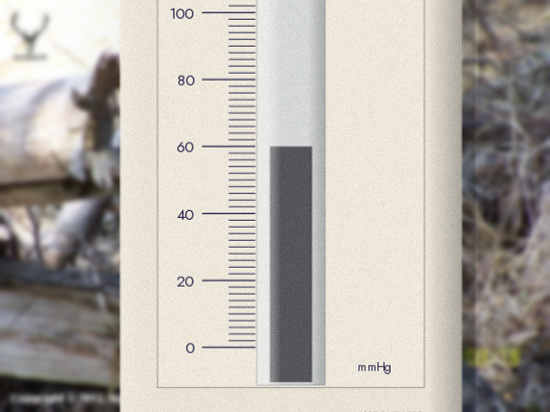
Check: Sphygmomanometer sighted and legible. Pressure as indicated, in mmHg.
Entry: 60 mmHg
